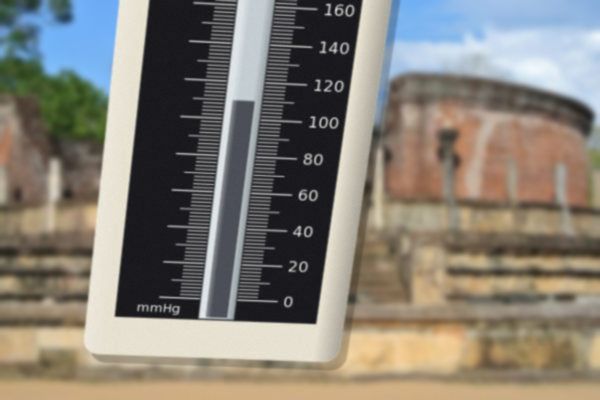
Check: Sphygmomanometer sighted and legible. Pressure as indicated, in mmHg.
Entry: 110 mmHg
